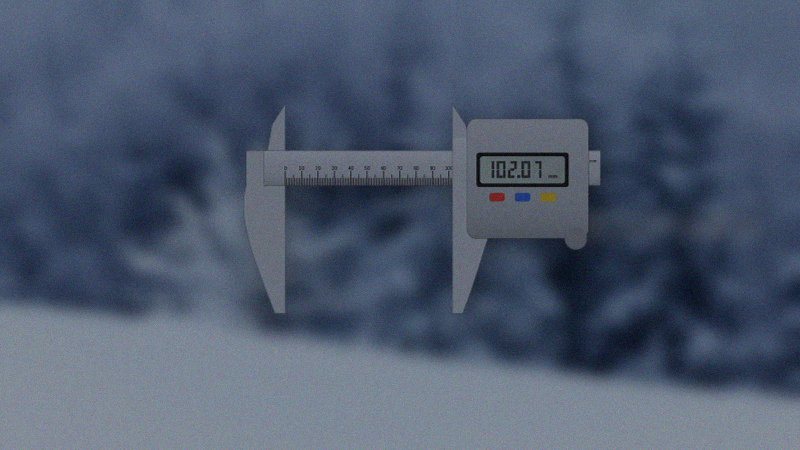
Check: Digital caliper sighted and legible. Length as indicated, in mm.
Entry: 102.07 mm
